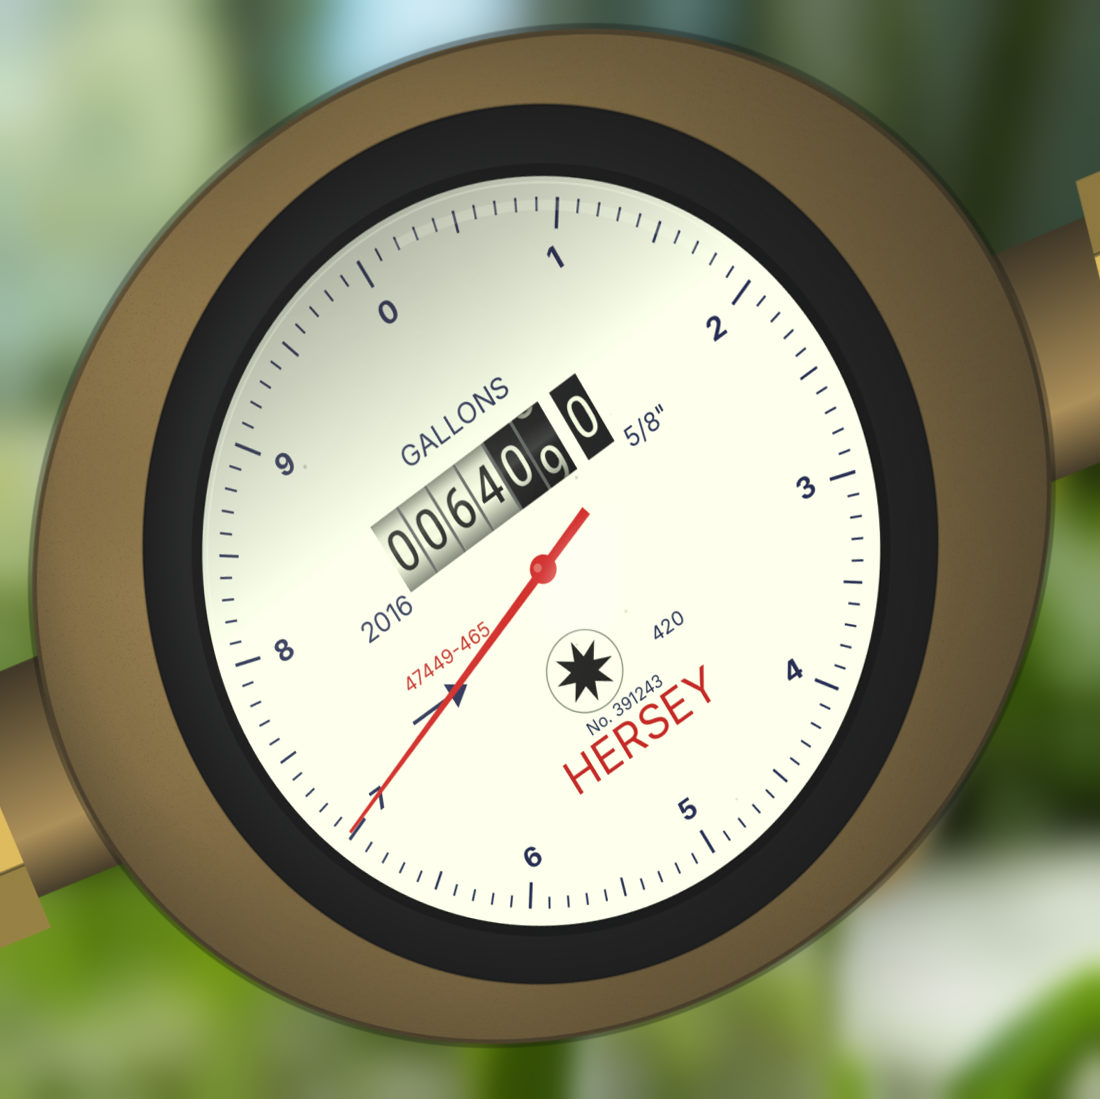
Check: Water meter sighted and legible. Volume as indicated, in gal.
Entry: 64087.0 gal
